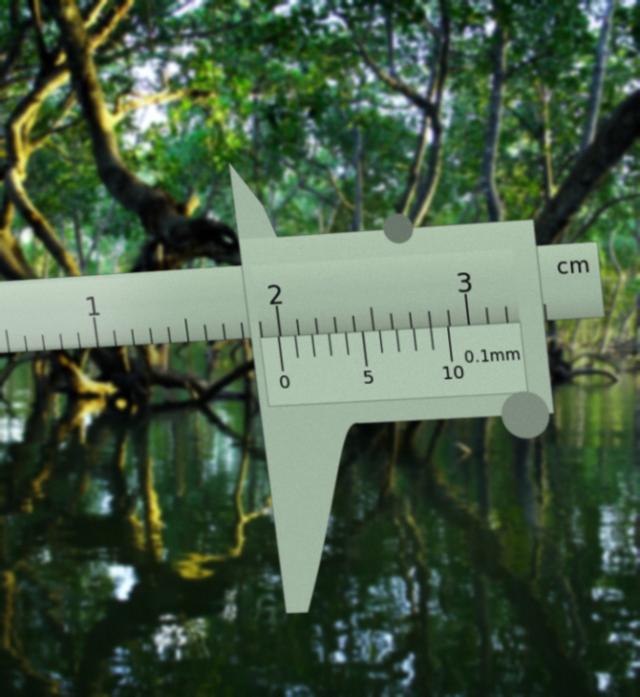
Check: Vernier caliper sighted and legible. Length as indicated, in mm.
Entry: 19.9 mm
